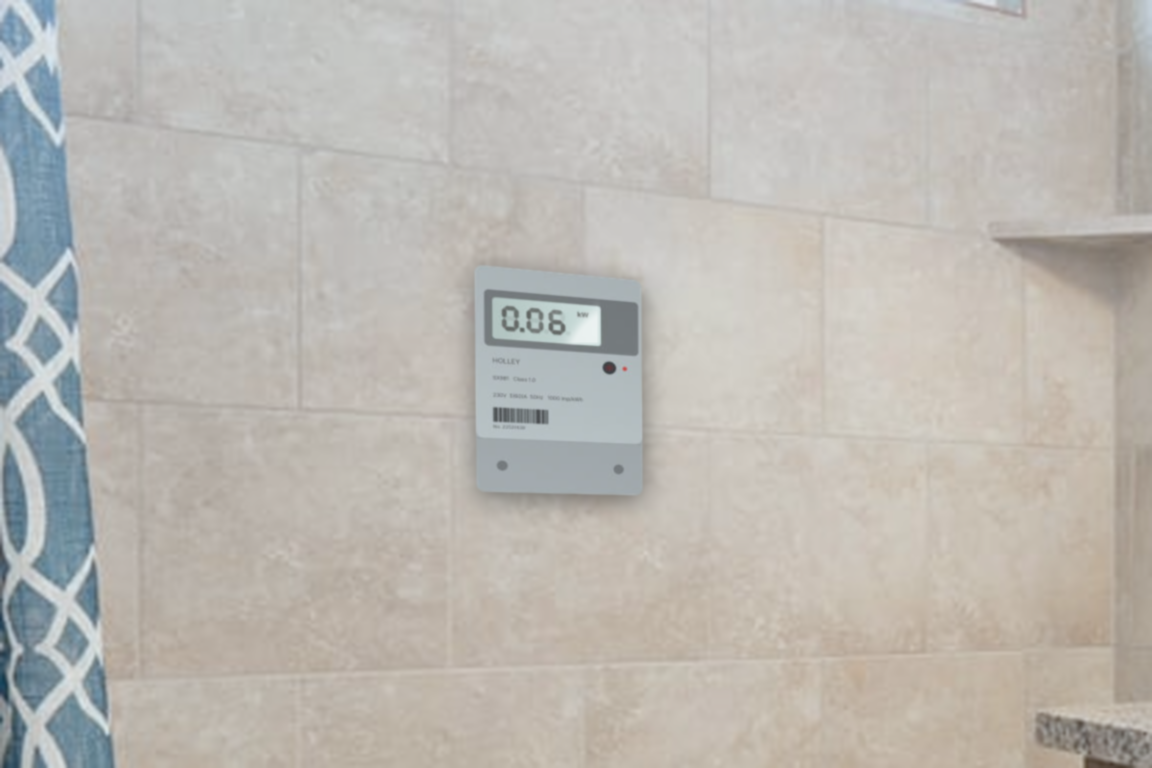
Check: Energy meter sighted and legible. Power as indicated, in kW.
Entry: 0.06 kW
